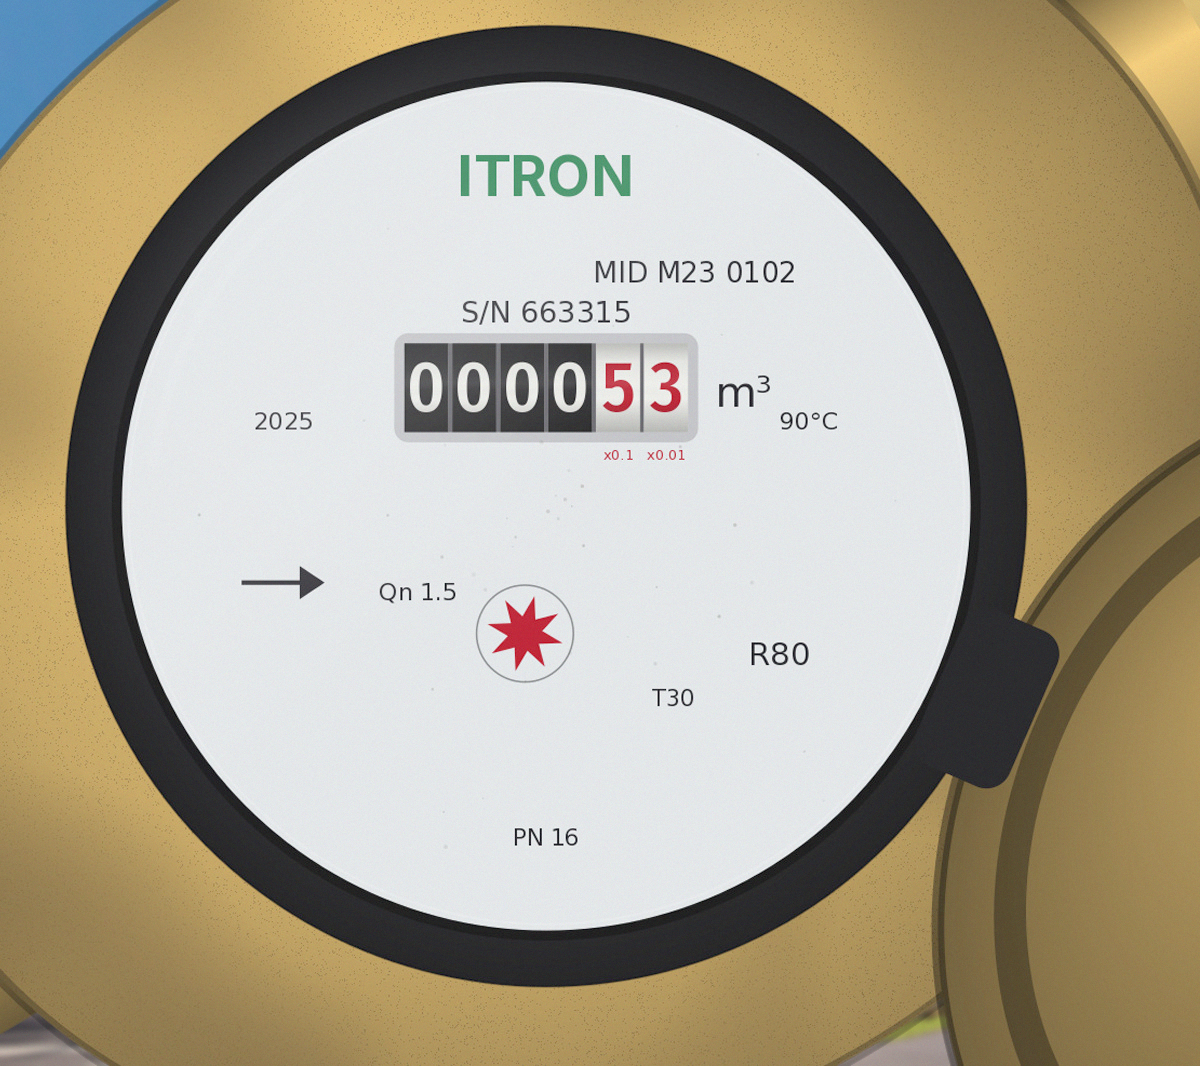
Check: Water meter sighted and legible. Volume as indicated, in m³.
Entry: 0.53 m³
